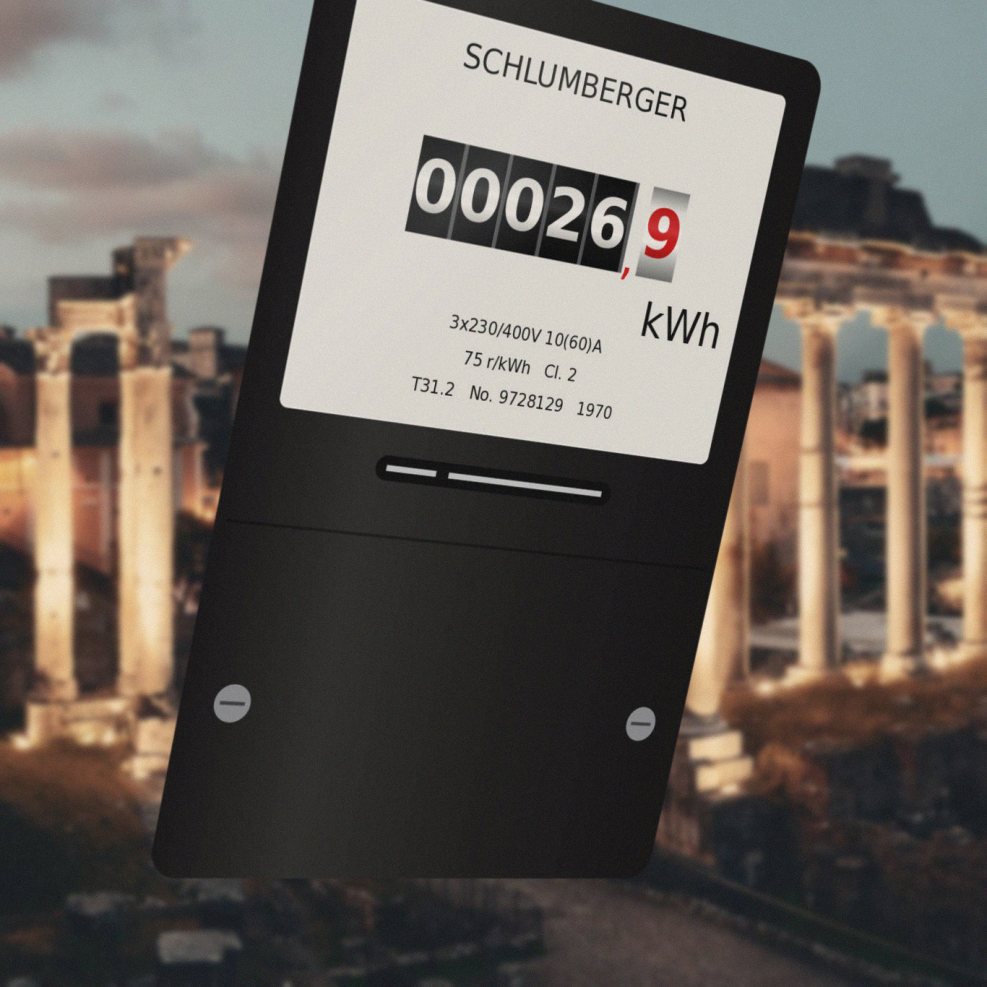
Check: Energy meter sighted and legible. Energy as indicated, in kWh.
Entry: 26.9 kWh
